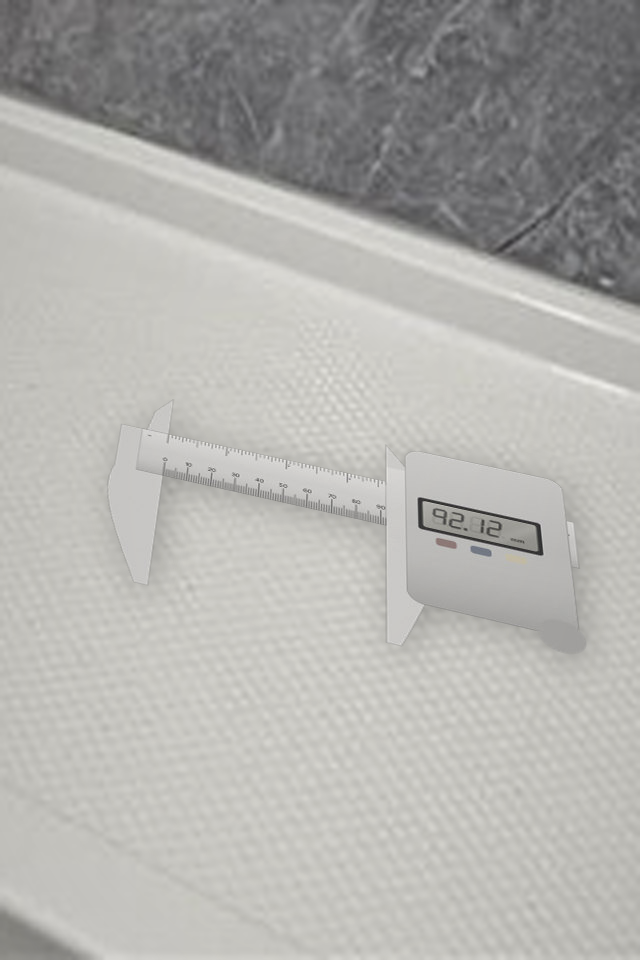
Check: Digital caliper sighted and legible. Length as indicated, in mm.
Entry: 92.12 mm
